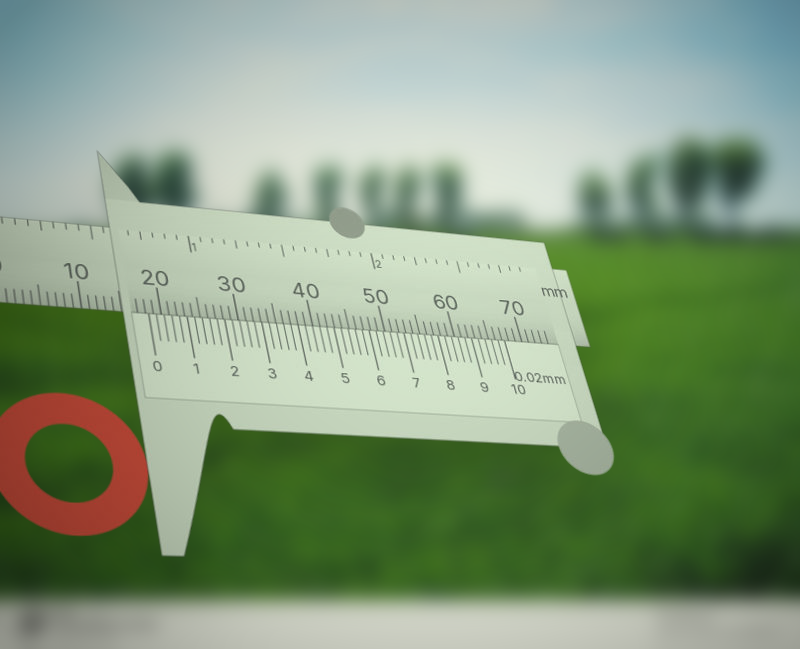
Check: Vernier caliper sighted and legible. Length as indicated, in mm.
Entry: 18.4 mm
